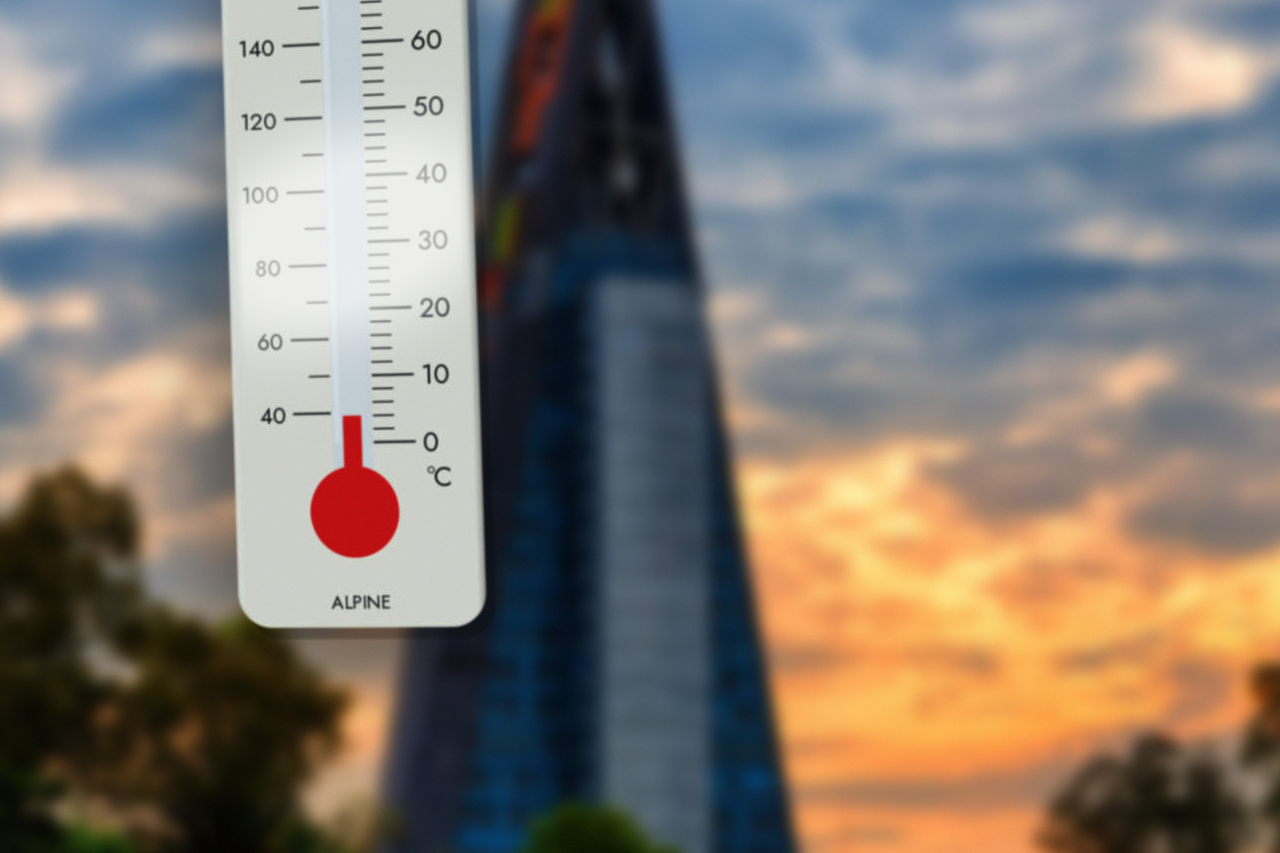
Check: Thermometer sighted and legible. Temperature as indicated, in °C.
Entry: 4 °C
